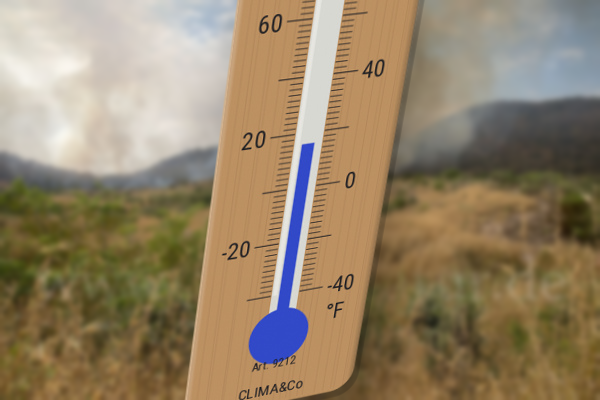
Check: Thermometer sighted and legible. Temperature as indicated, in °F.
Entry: 16 °F
